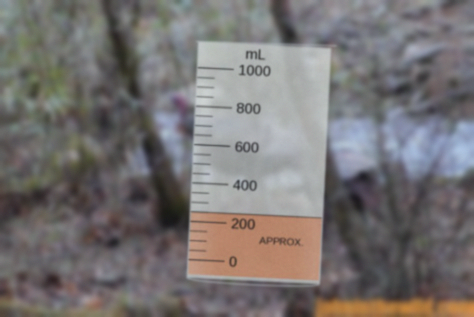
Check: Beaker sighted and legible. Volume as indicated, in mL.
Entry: 250 mL
